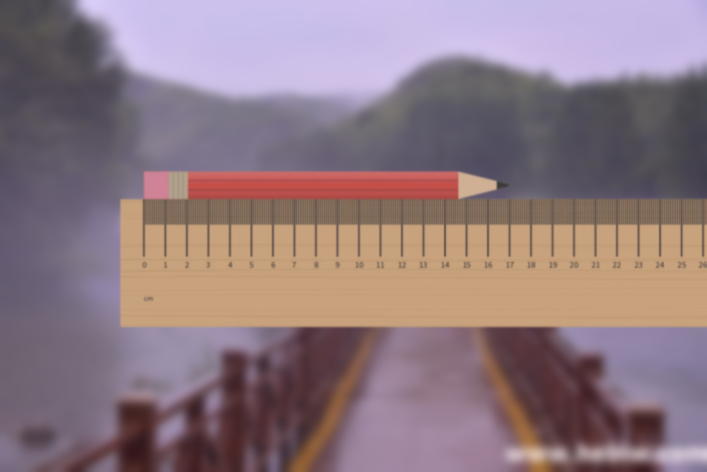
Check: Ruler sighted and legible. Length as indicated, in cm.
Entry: 17 cm
